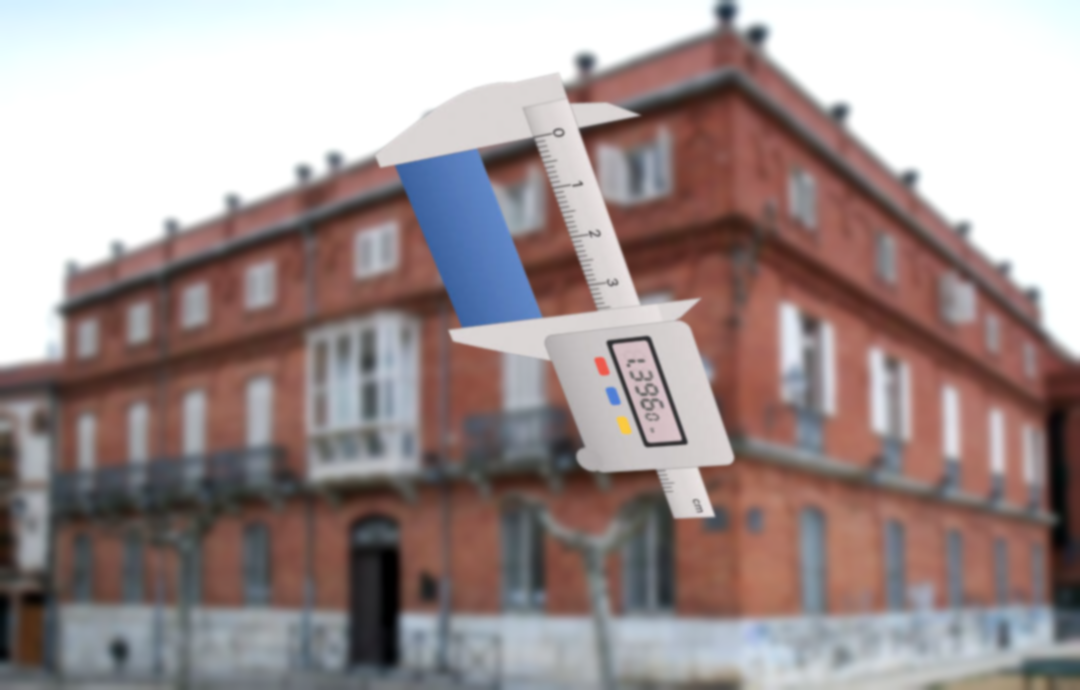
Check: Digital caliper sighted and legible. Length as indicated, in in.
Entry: 1.3960 in
